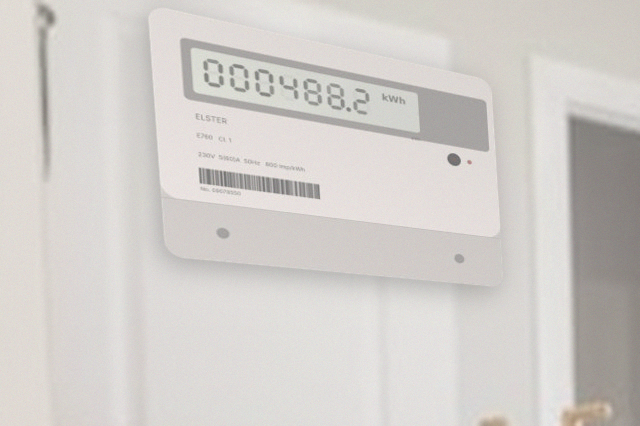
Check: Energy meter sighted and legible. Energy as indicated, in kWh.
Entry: 488.2 kWh
